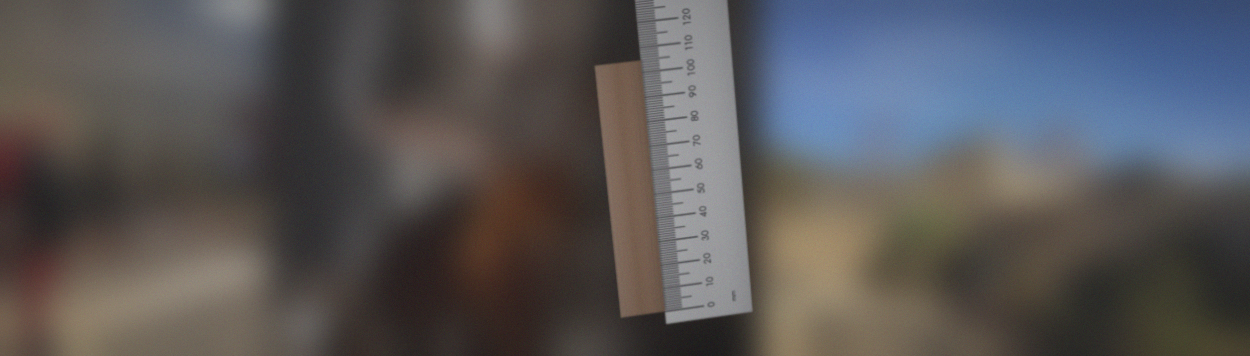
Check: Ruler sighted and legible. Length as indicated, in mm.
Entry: 105 mm
